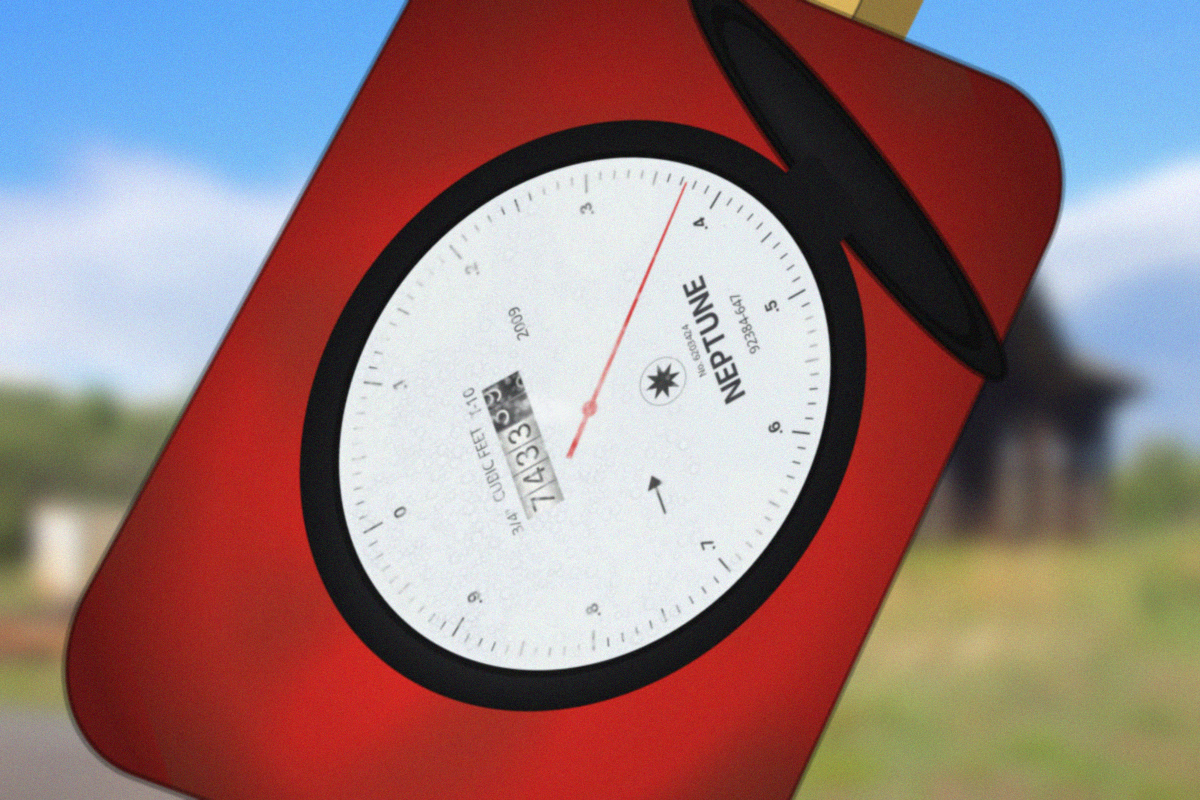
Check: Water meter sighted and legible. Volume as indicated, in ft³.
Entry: 743339.37 ft³
